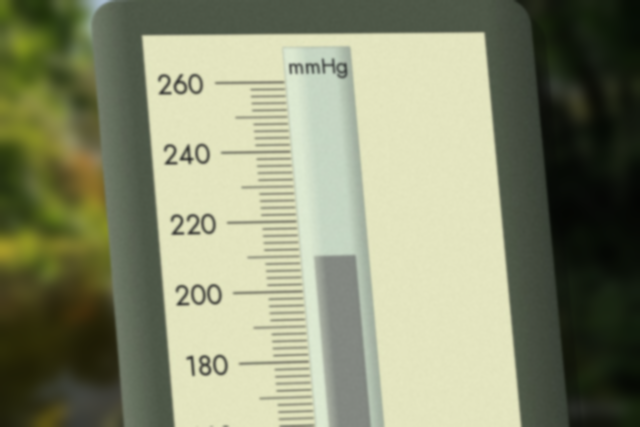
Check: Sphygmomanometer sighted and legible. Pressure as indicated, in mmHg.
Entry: 210 mmHg
